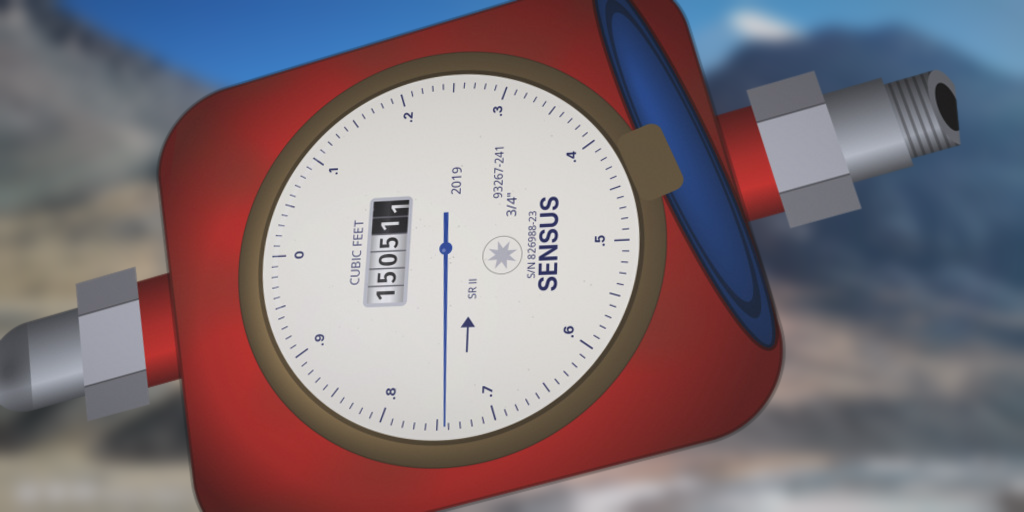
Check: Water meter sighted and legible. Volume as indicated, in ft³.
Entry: 150510.74 ft³
